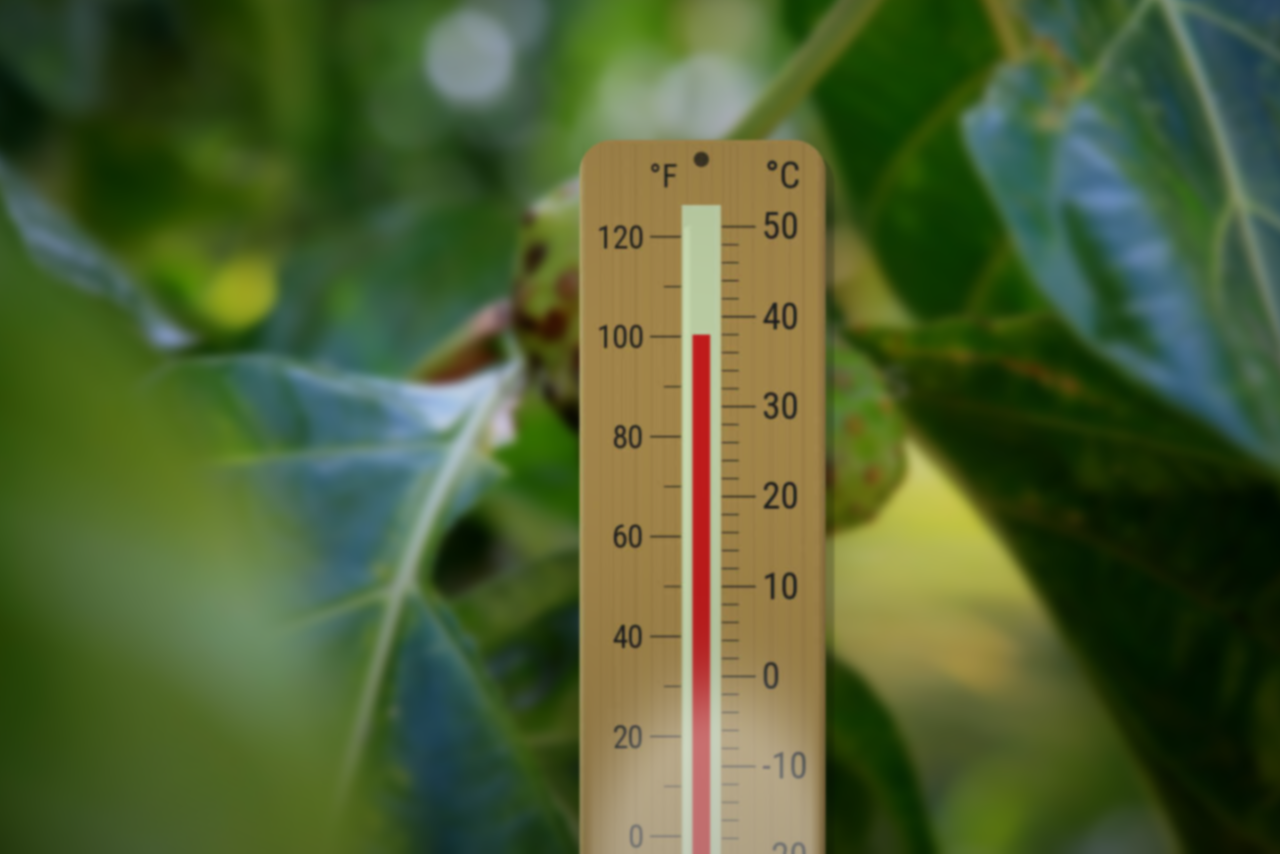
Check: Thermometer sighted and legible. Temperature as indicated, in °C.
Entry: 38 °C
